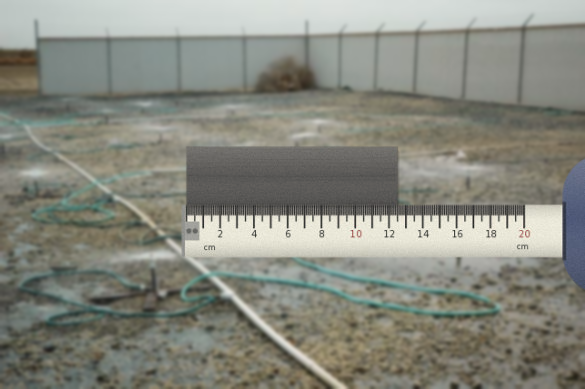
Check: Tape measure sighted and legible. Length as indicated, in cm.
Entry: 12.5 cm
